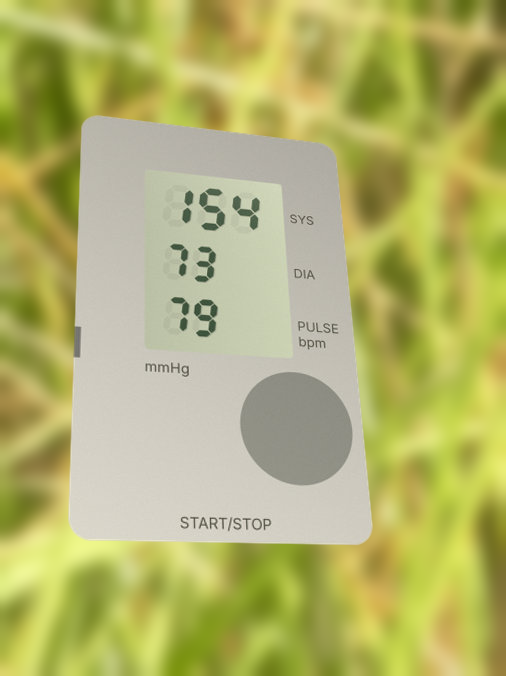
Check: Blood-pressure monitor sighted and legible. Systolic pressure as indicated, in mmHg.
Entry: 154 mmHg
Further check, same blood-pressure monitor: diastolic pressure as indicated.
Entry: 73 mmHg
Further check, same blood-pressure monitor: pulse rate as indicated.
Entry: 79 bpm
